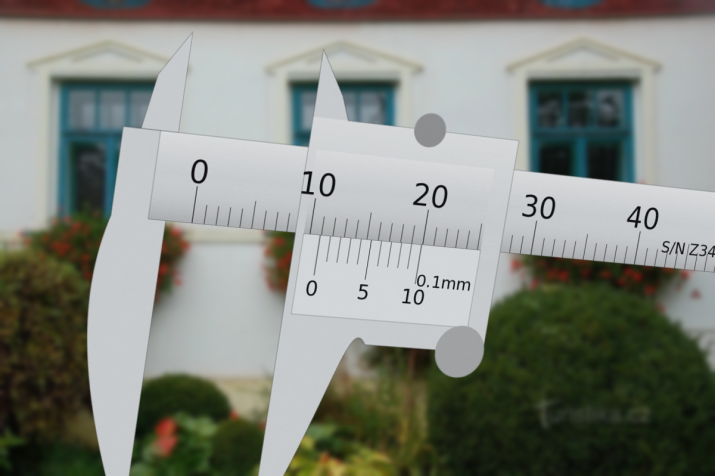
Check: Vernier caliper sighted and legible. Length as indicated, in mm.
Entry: 10.9 mm
